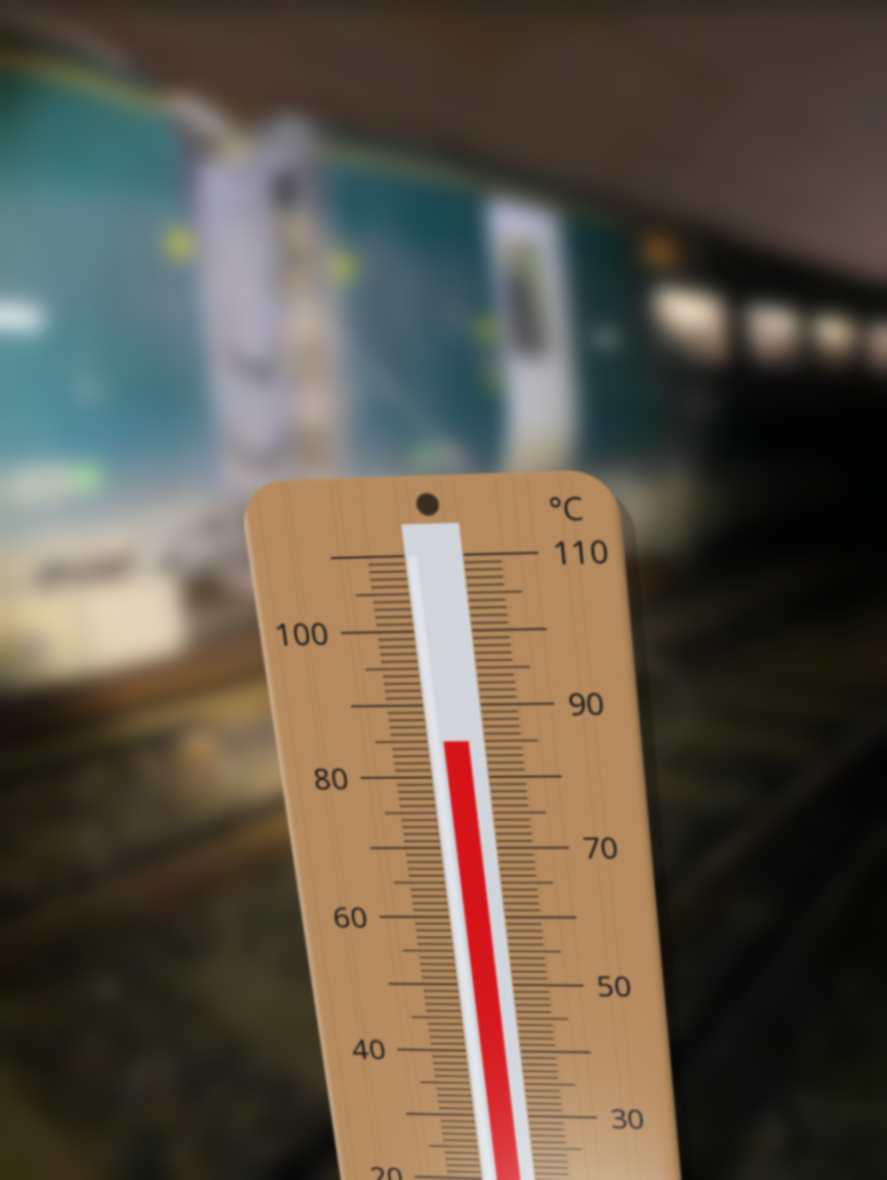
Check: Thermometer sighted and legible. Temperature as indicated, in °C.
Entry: 85 °C
